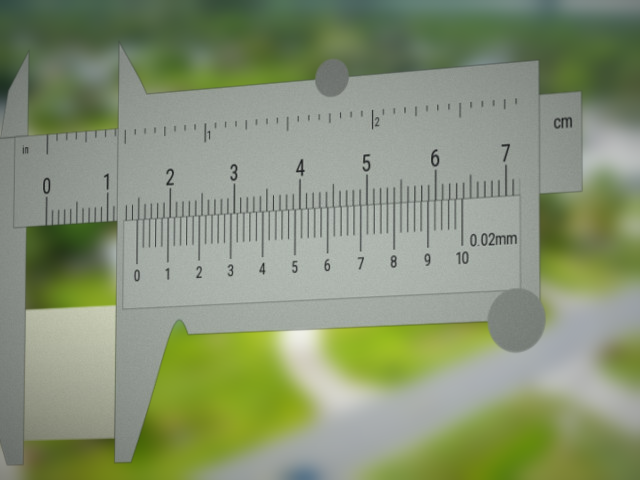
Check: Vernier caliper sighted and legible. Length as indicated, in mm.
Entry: 14.8 mm
